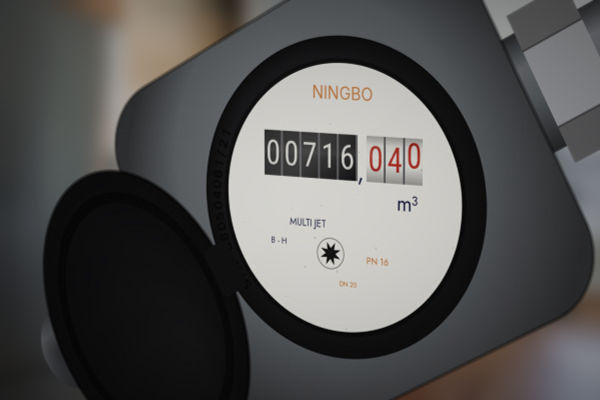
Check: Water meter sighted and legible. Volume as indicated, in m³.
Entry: 716.040 m³
